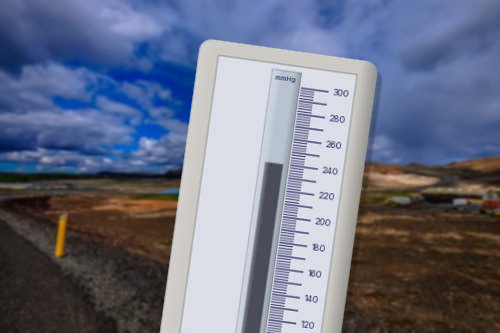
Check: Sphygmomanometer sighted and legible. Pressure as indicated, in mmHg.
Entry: 240 mmHg
